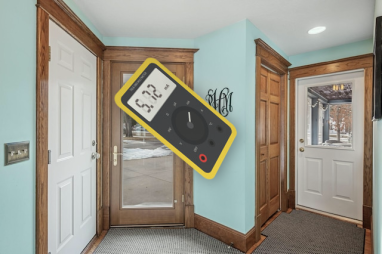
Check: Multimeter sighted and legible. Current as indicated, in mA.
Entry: 5.72 mA
